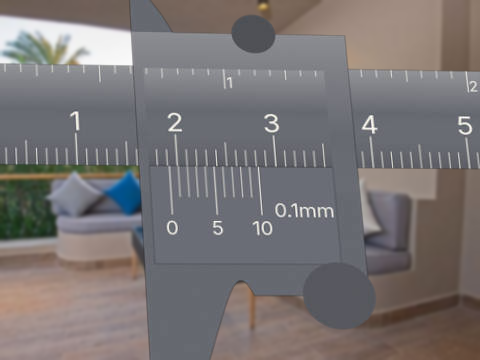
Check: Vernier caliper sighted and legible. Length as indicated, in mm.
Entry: 19.2 mm
